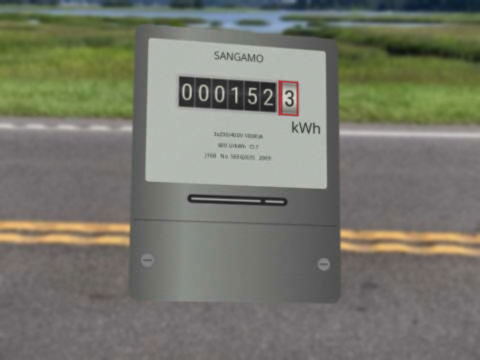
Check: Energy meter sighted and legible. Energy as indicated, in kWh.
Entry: 152.3 kWh
